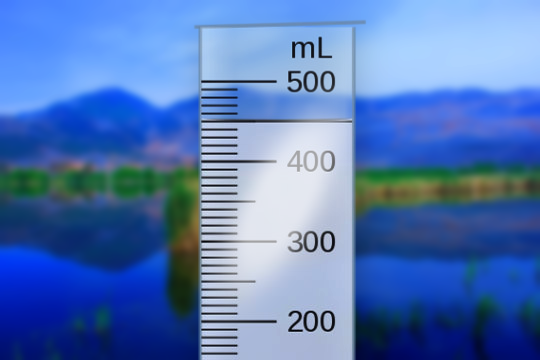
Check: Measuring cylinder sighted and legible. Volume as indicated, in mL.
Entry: 450 mL
